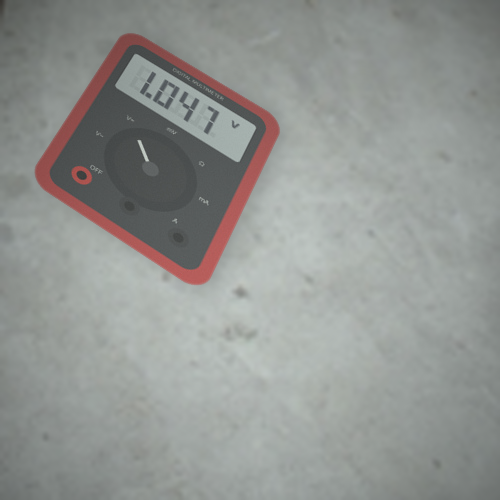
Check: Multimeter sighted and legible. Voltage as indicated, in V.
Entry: 1.047 V
